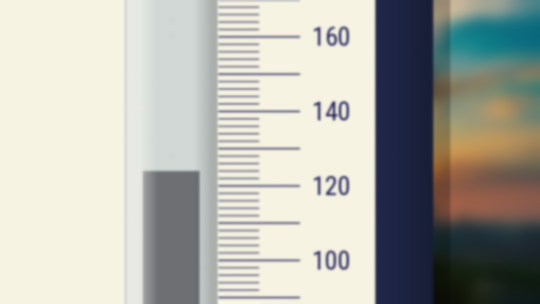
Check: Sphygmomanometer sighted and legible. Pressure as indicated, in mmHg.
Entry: 124 mmHg
